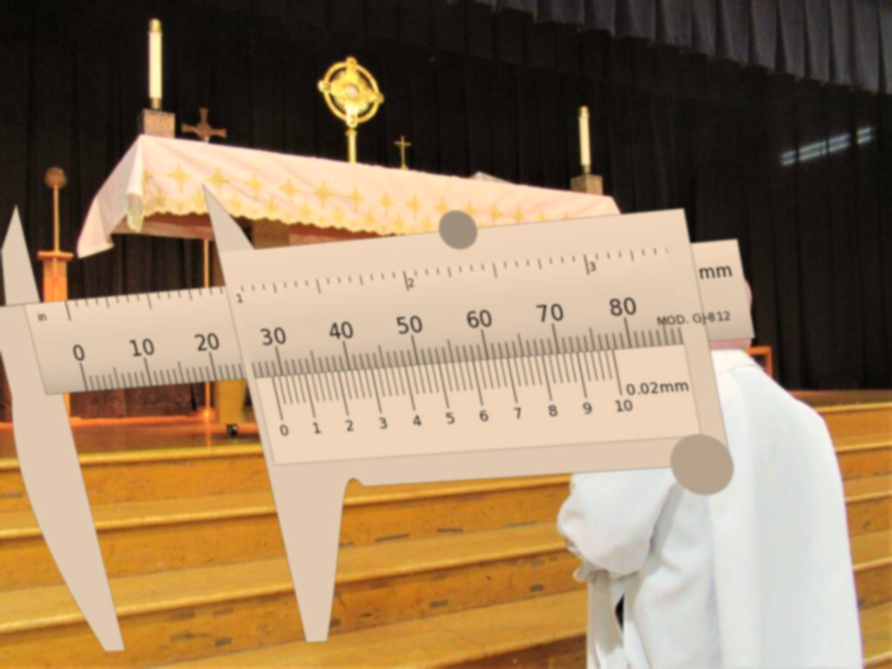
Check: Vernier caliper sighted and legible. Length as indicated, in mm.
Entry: 28.5 mm
